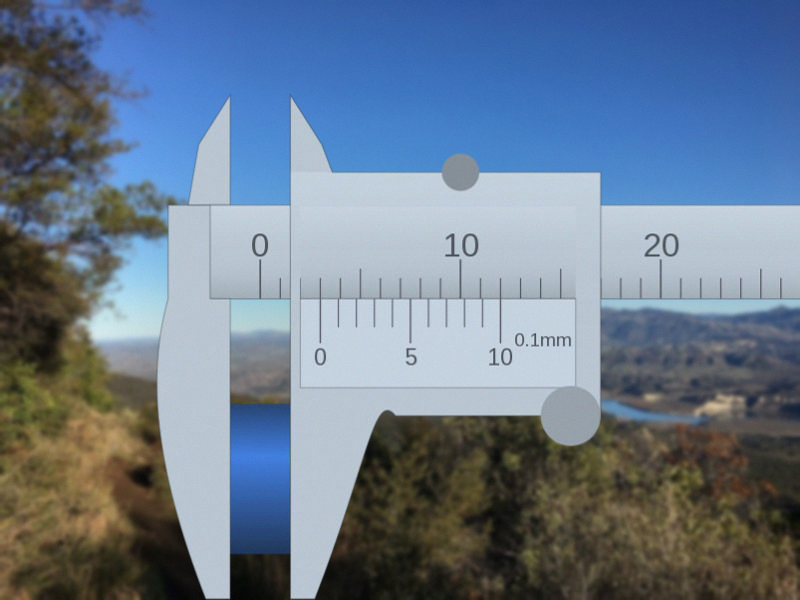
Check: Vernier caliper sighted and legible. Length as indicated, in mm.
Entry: 3.0 mm
